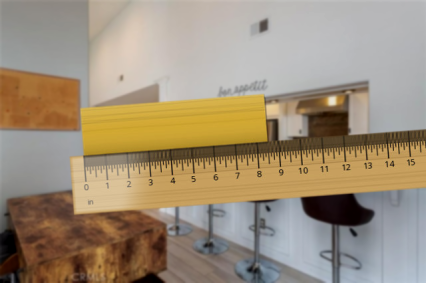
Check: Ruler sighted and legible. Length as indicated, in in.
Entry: 8.5 in
